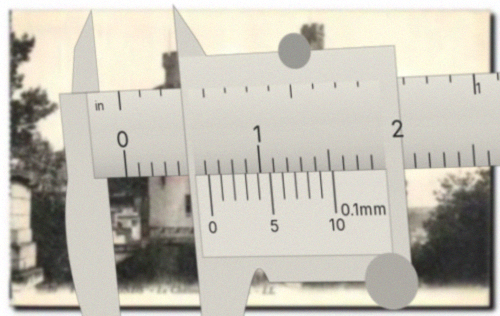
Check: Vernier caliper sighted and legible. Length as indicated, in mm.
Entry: 6.2 mm
